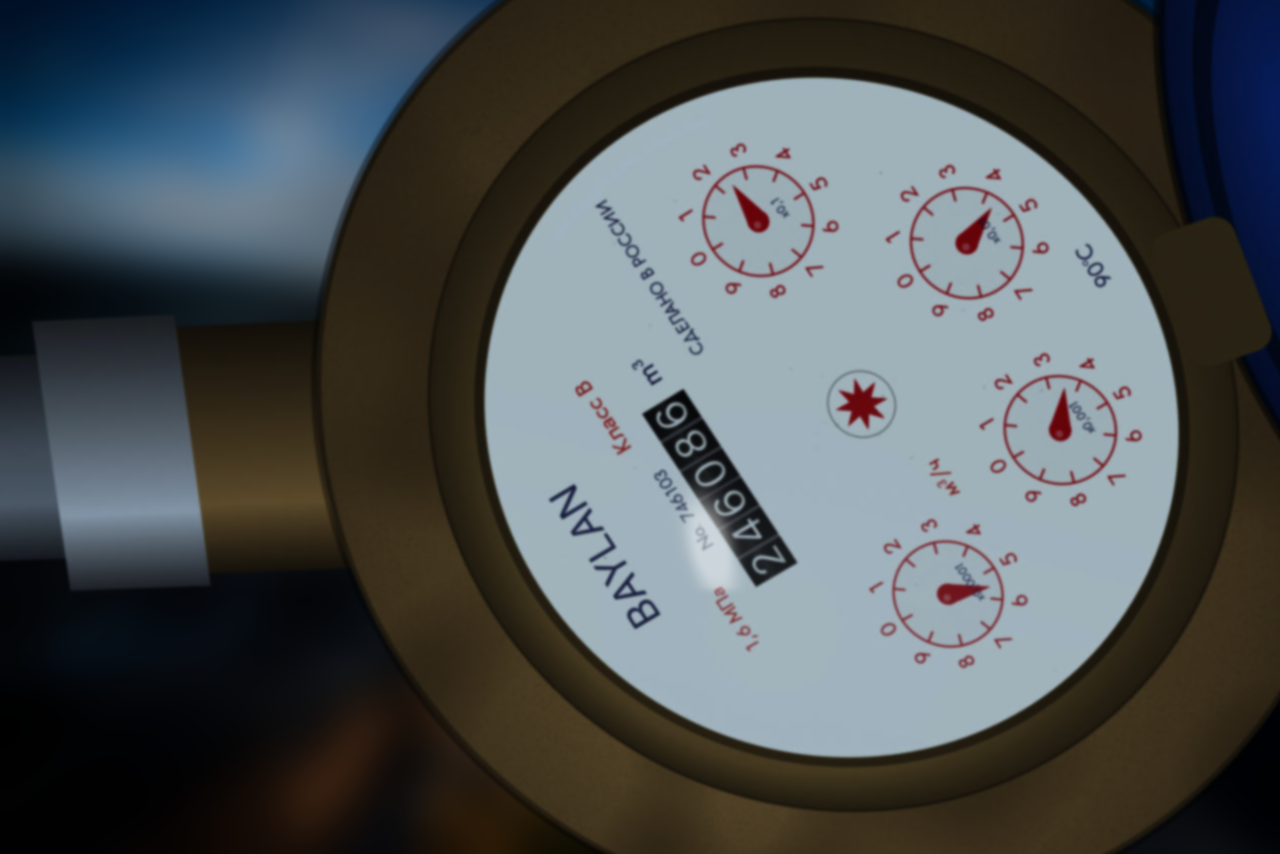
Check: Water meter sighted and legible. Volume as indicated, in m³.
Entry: 246086.2435 m³
